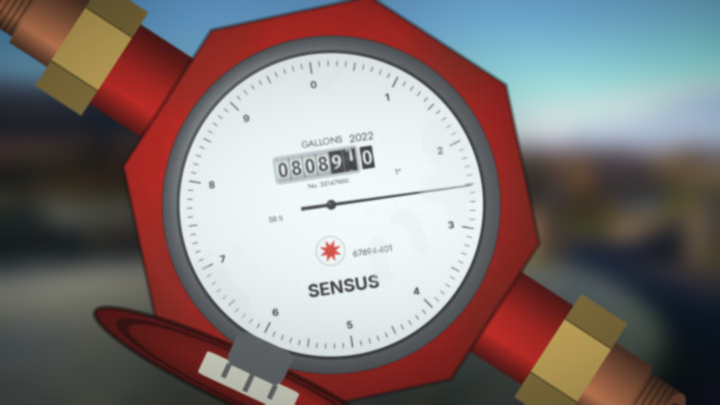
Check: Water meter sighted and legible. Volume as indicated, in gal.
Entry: 808912.5 gal
